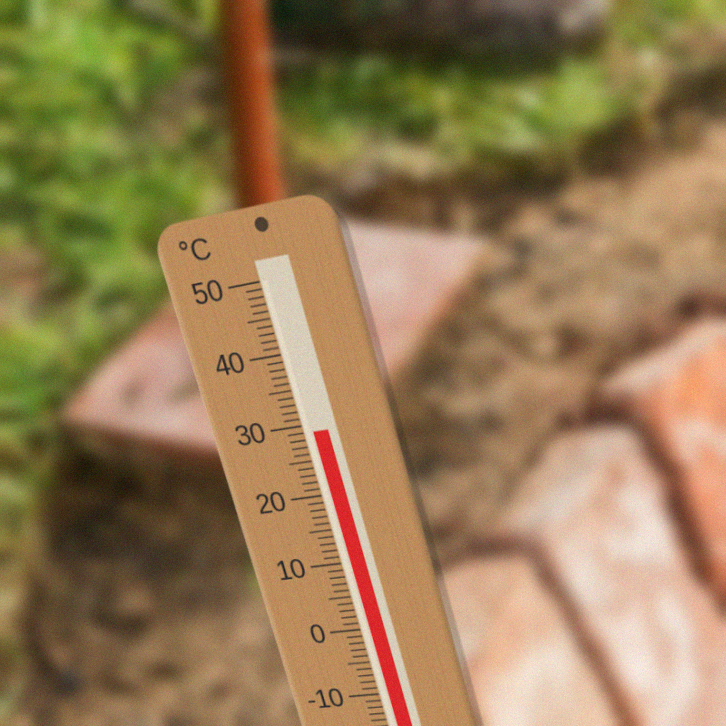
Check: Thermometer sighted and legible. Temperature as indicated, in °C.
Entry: 29 °C
